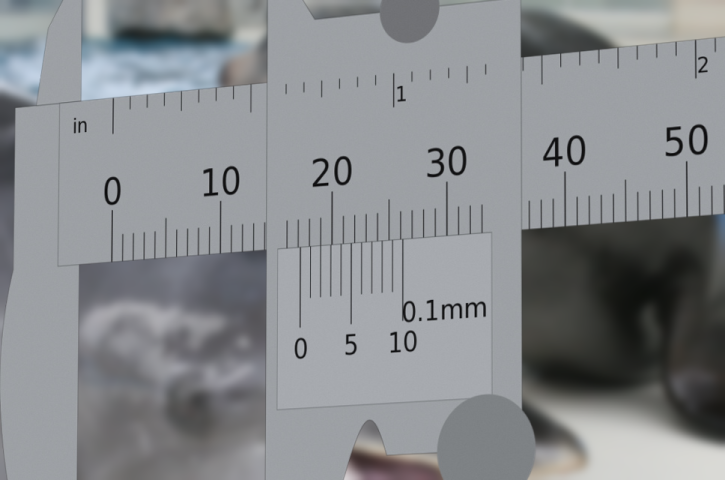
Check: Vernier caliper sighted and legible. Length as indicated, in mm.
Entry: 17.2 mm
